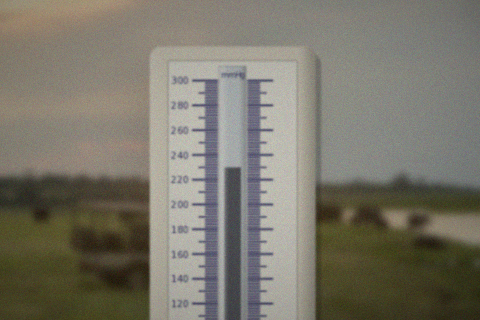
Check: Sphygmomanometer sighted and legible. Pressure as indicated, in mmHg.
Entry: 230 mmHg
